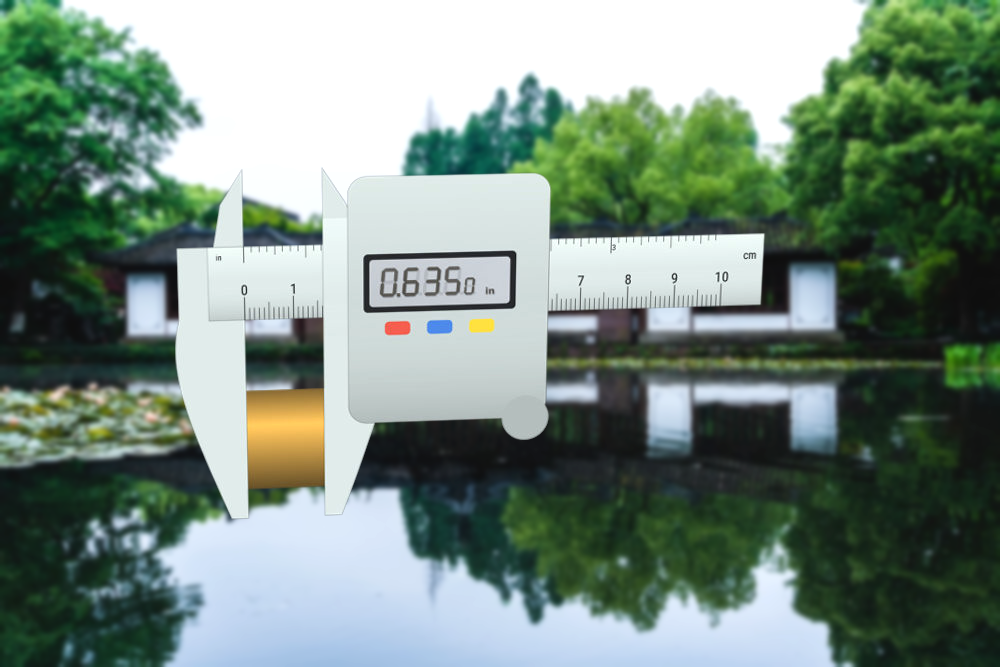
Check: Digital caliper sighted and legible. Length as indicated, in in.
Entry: 0.6350 in
